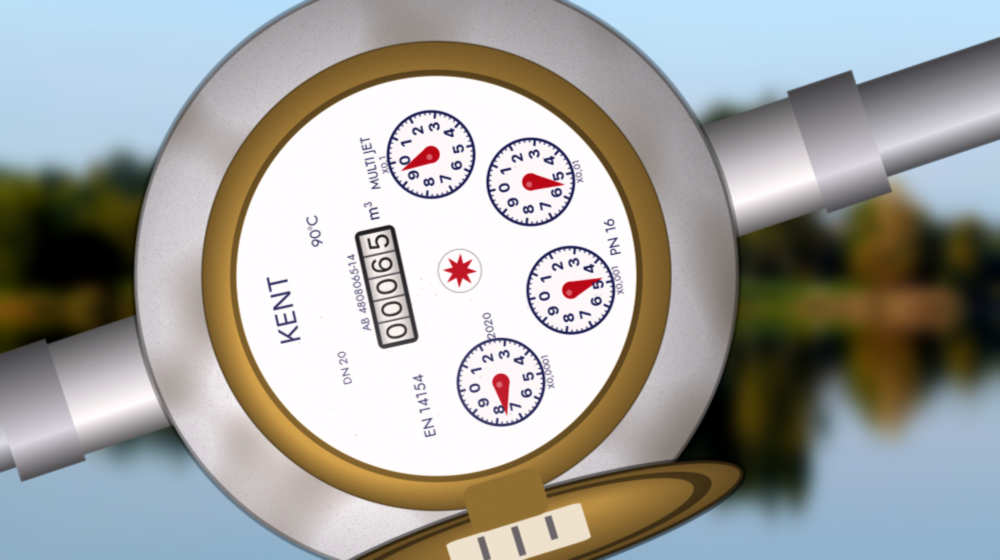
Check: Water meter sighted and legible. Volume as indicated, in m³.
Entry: 64.9547 m³
